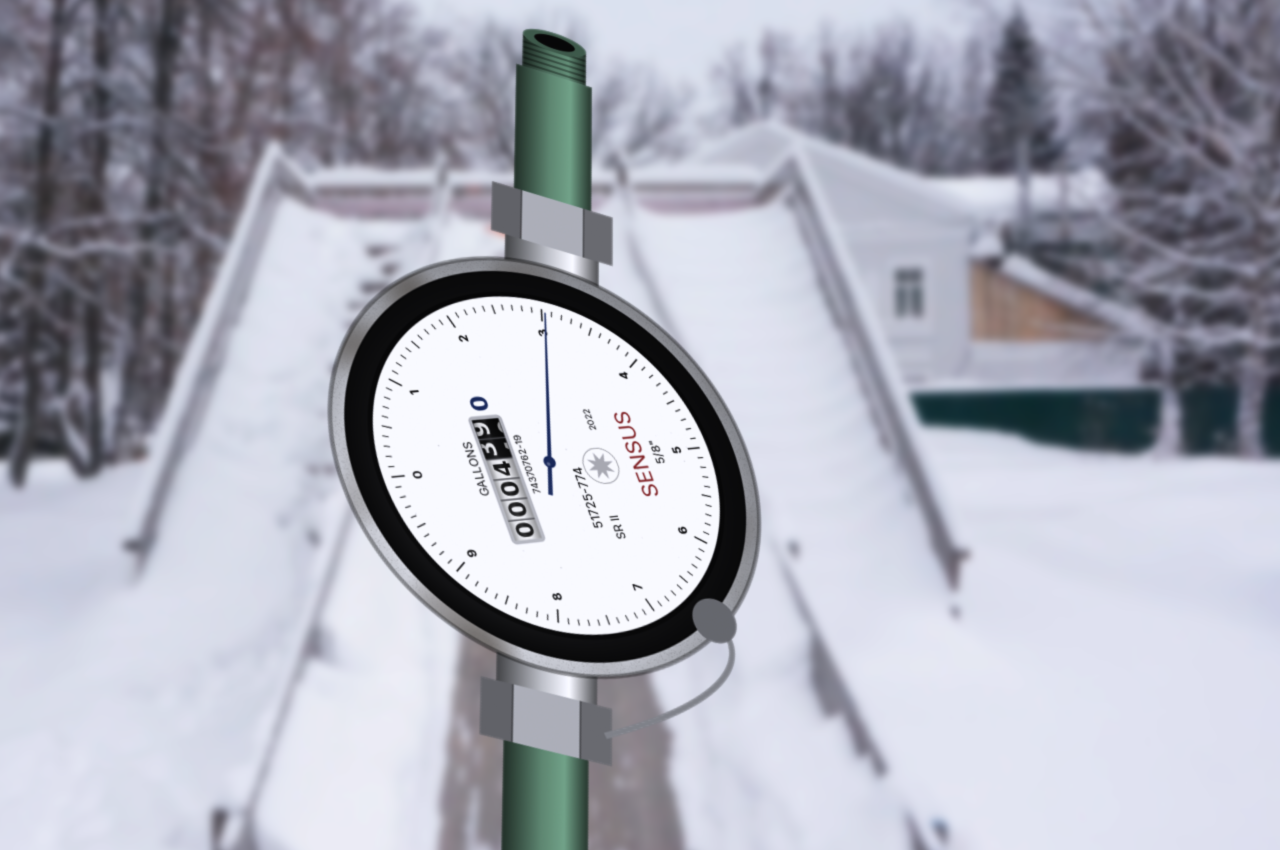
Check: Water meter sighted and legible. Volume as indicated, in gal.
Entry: 4393.0 gal
